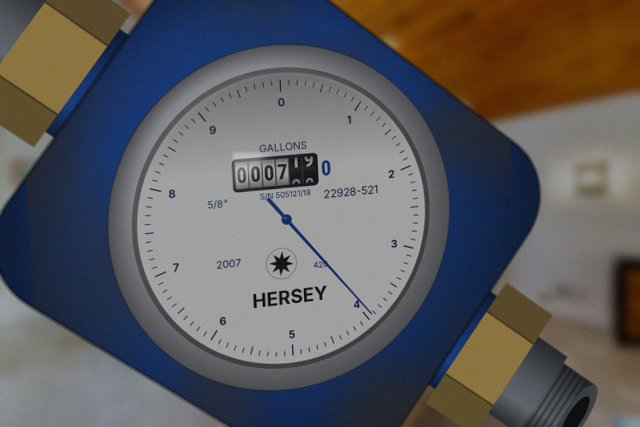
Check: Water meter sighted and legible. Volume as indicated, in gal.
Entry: 7193.9 gal
